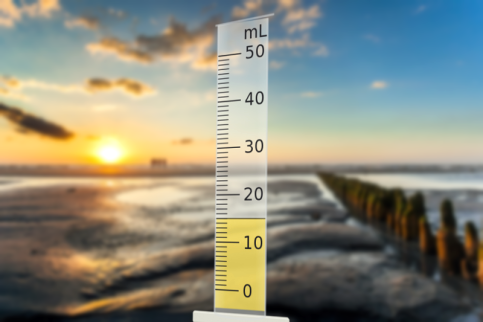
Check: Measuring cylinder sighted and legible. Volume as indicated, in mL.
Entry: 15 mL
